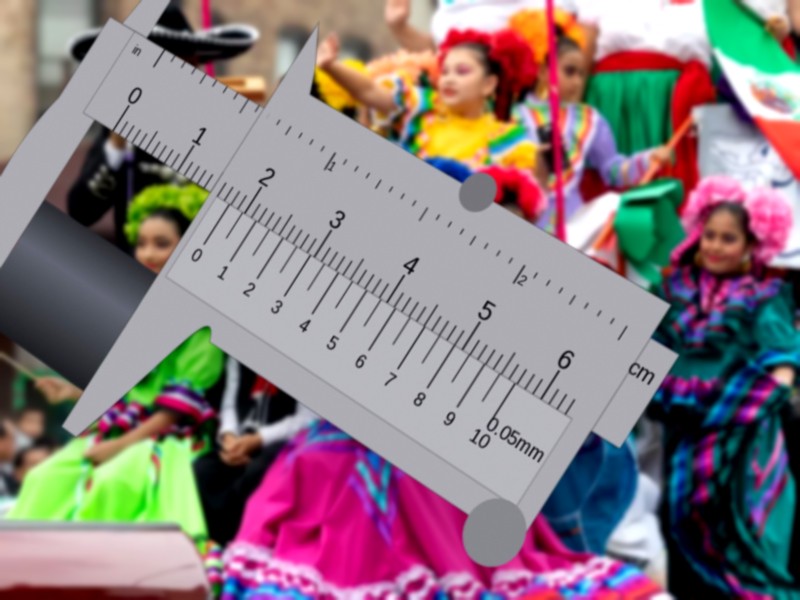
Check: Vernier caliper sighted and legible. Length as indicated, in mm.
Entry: 17.8 mm
